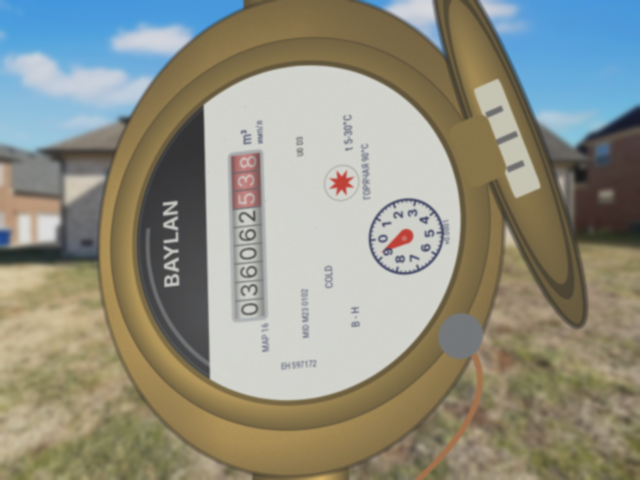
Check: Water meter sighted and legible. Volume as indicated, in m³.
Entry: 36062.5379 m³
